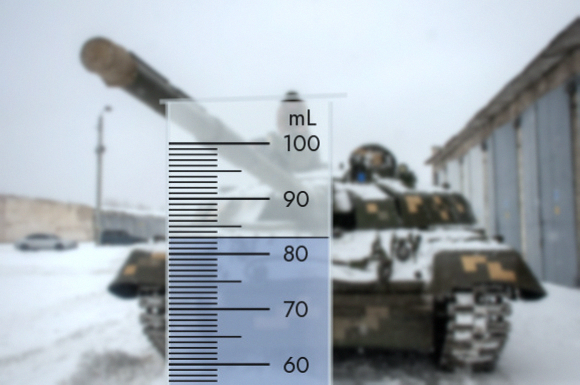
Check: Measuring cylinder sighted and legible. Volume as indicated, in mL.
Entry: 83 mL
